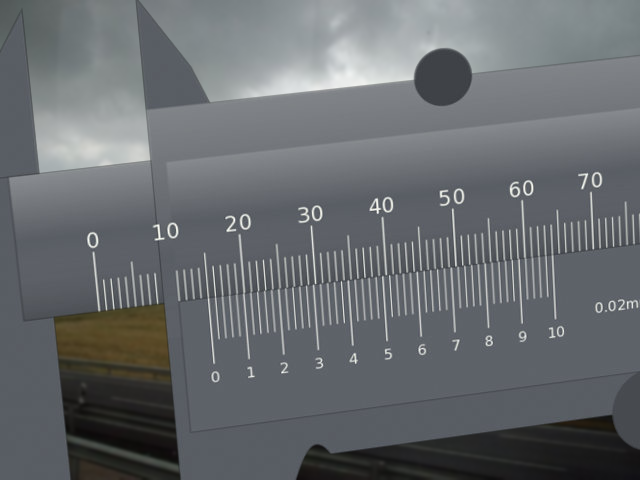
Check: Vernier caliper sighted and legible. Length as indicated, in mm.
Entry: 15.0 mm
